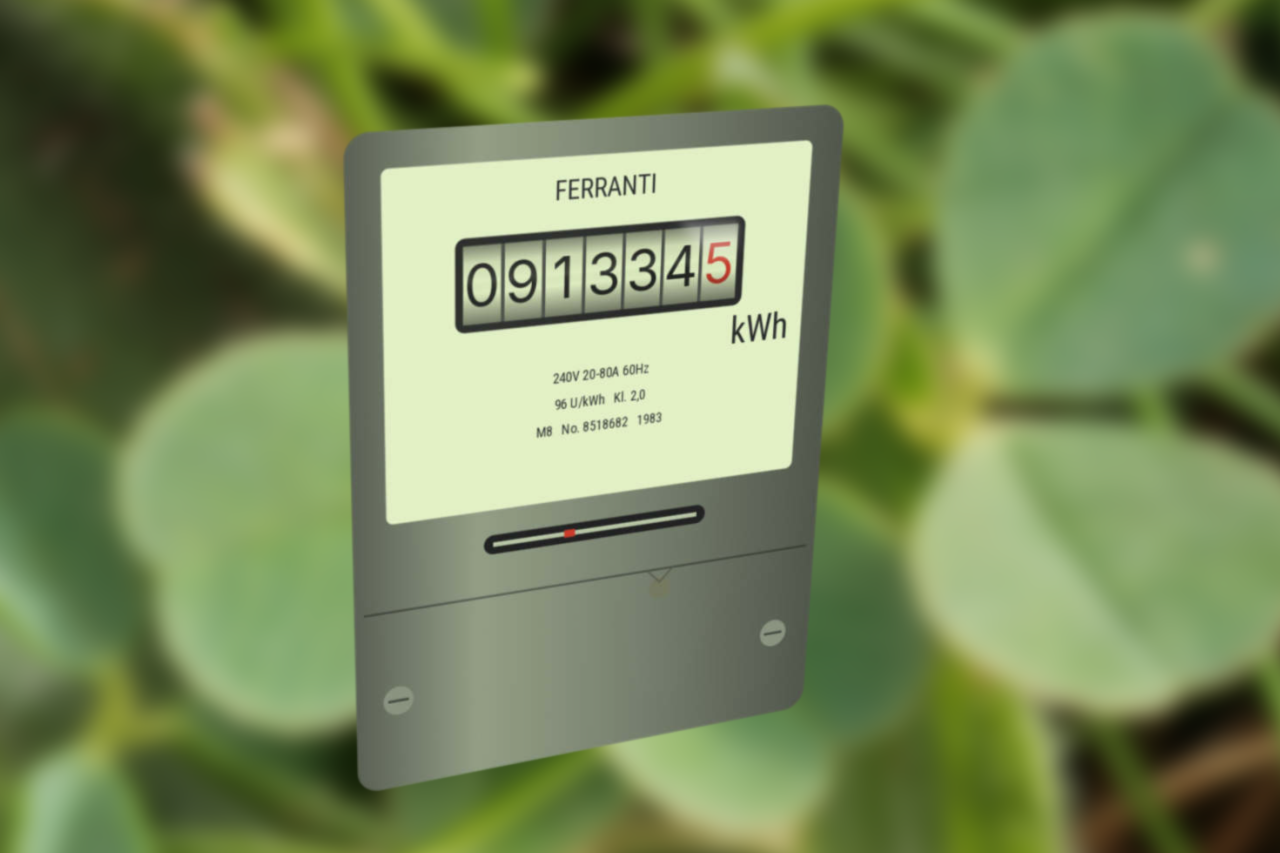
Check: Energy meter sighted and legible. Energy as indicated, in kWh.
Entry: 91334.5 kWh
